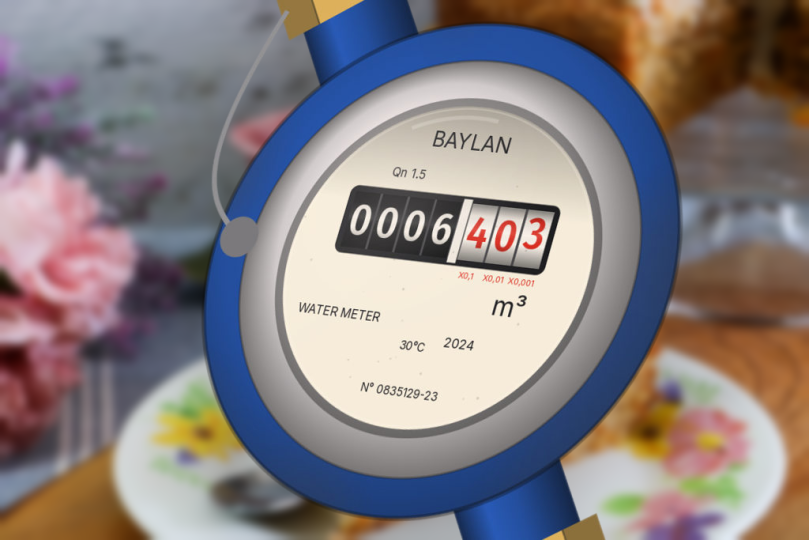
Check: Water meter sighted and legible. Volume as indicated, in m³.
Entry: 6.403 m³
